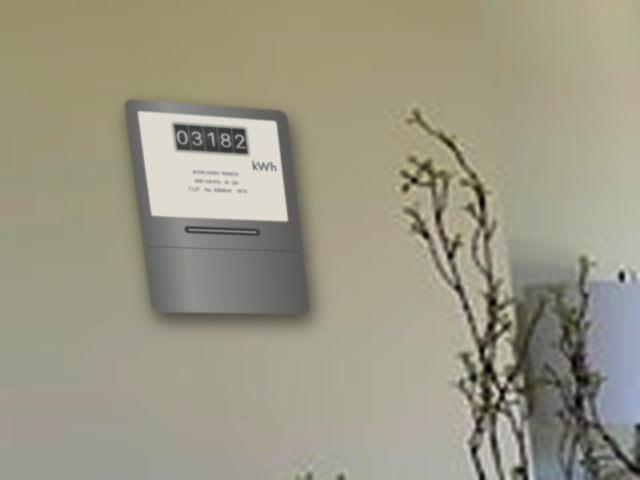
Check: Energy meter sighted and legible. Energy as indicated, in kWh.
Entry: 3182 kWh
